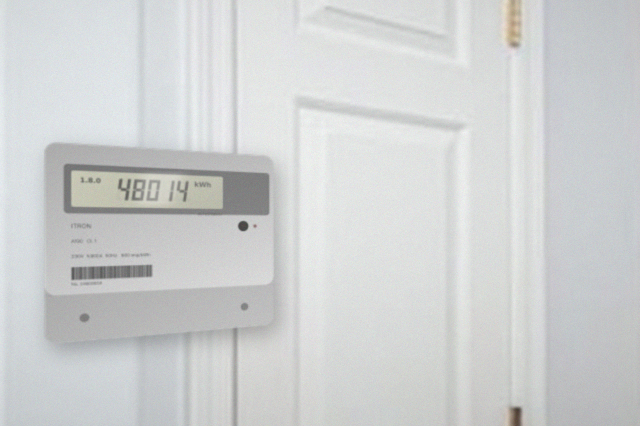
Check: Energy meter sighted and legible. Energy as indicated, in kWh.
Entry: 48014 kWh
